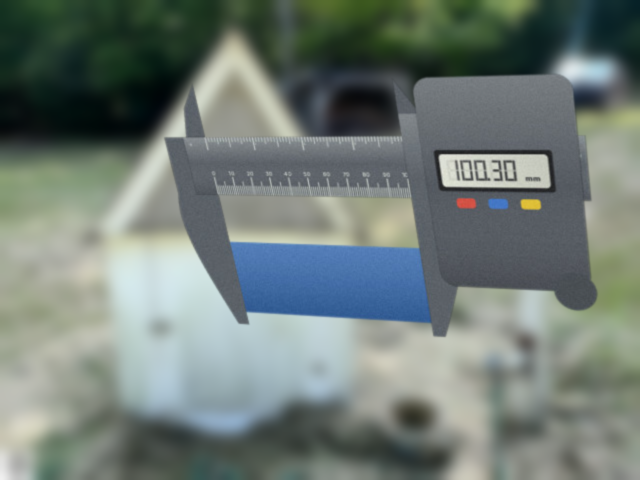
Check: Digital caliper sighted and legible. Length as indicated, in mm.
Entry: 100.30 mm
